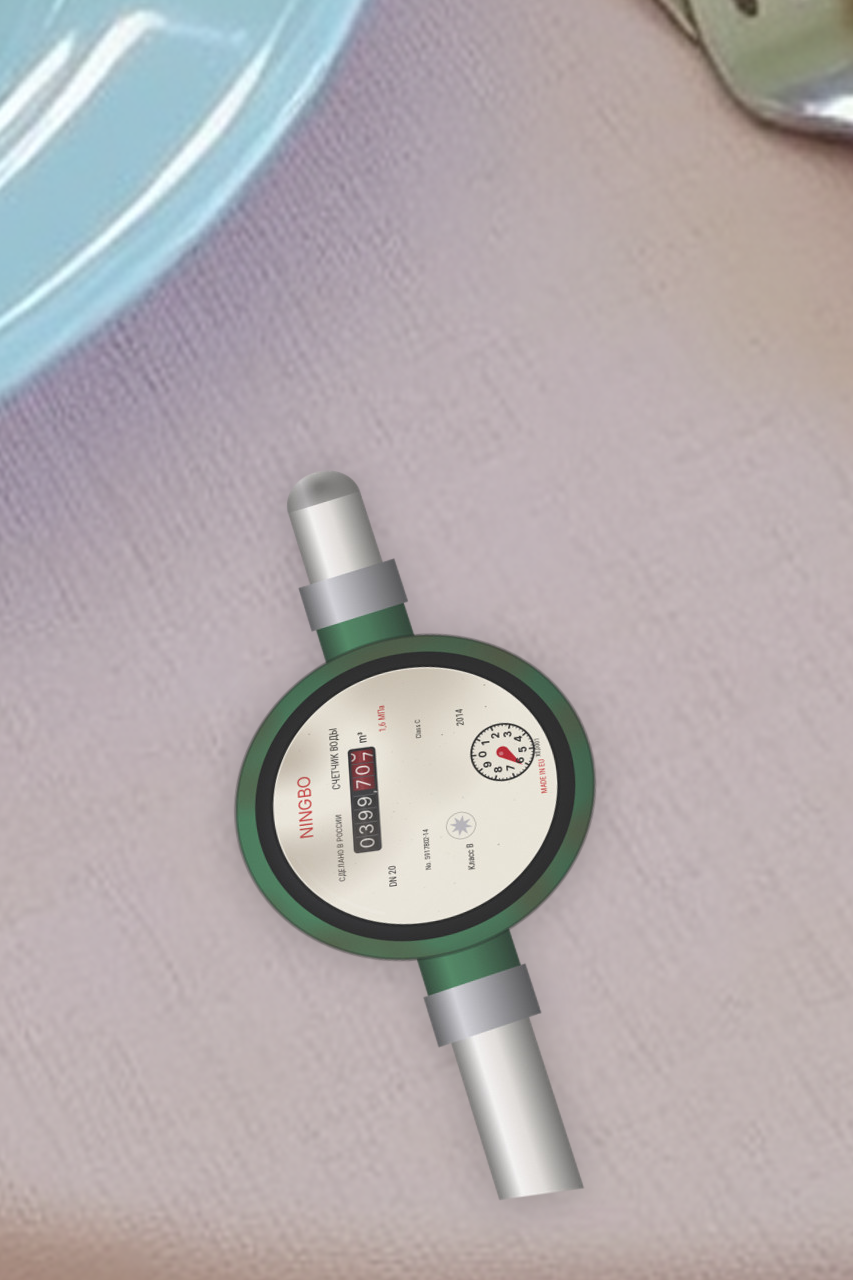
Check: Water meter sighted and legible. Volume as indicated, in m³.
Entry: 399.7066 m³
